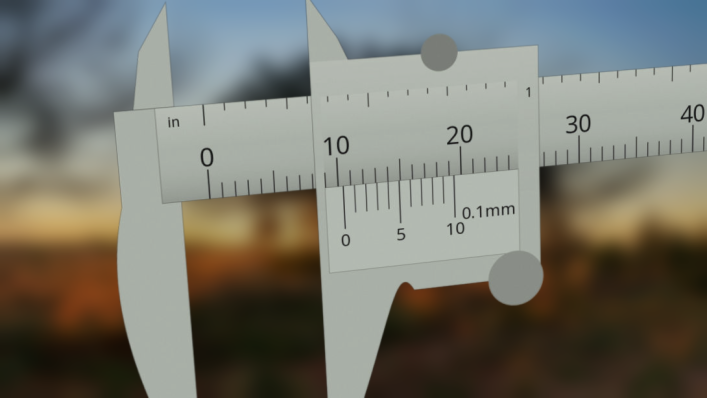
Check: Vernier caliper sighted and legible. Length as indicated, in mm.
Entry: 10.4 mm
